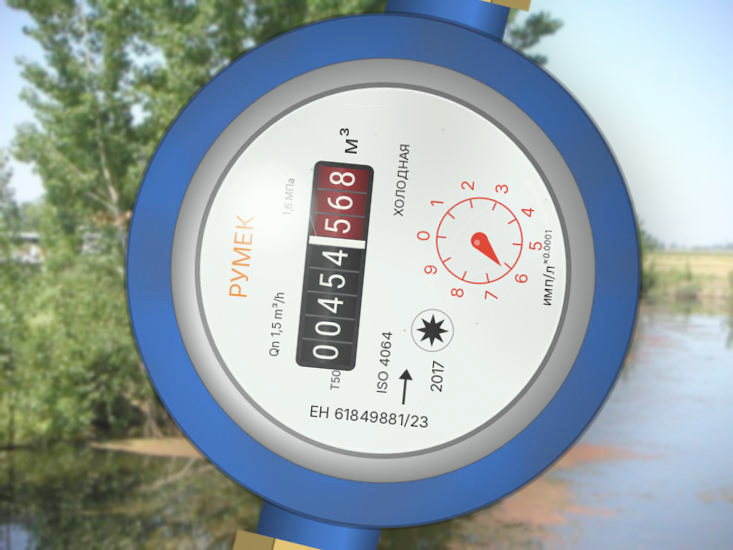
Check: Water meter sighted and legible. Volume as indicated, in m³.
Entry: 454.5686 m³
